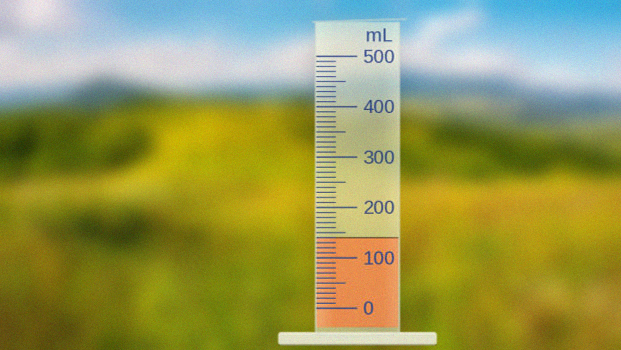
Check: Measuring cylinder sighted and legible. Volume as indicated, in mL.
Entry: 140 mL
